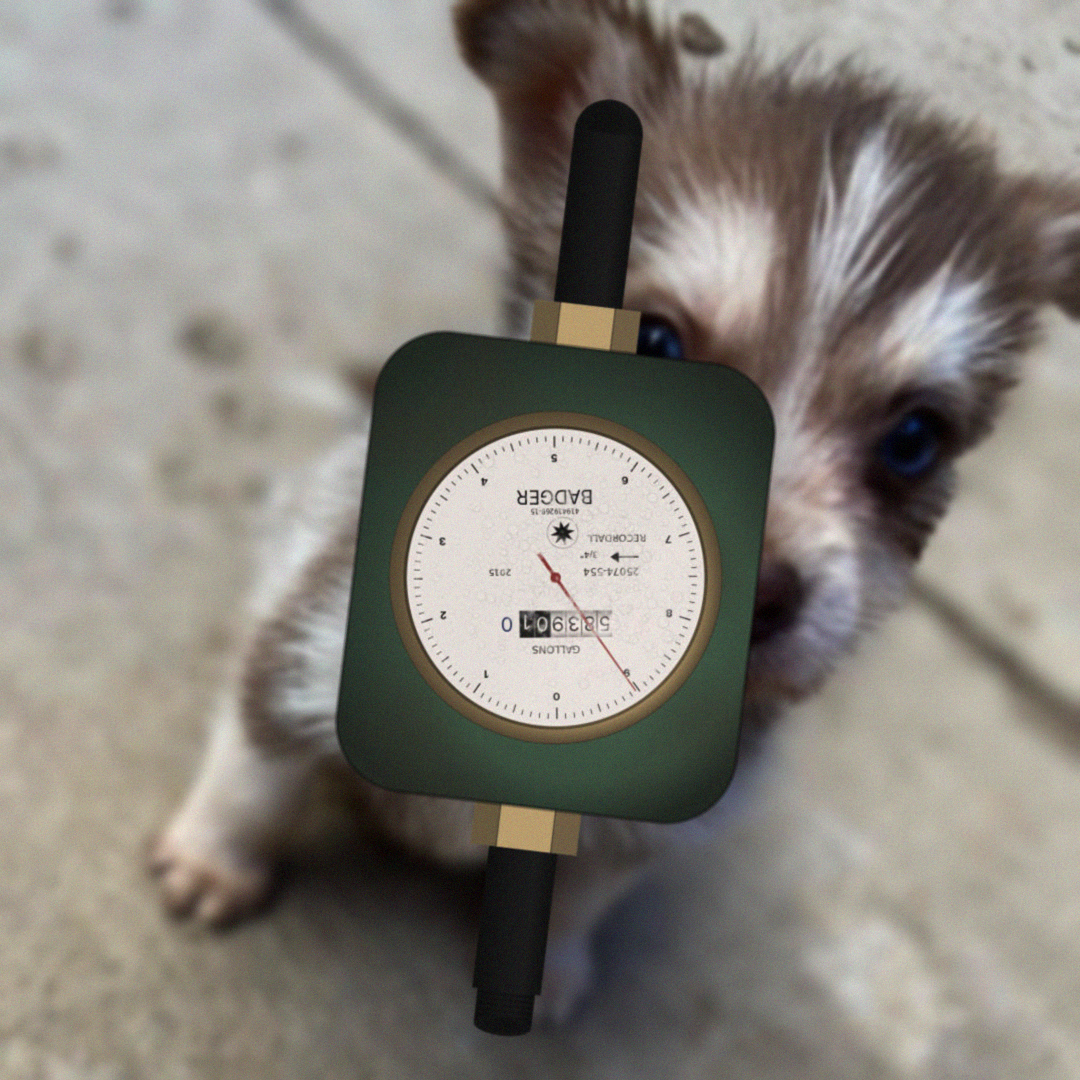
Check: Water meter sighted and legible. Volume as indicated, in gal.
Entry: 5839009.0 gal
